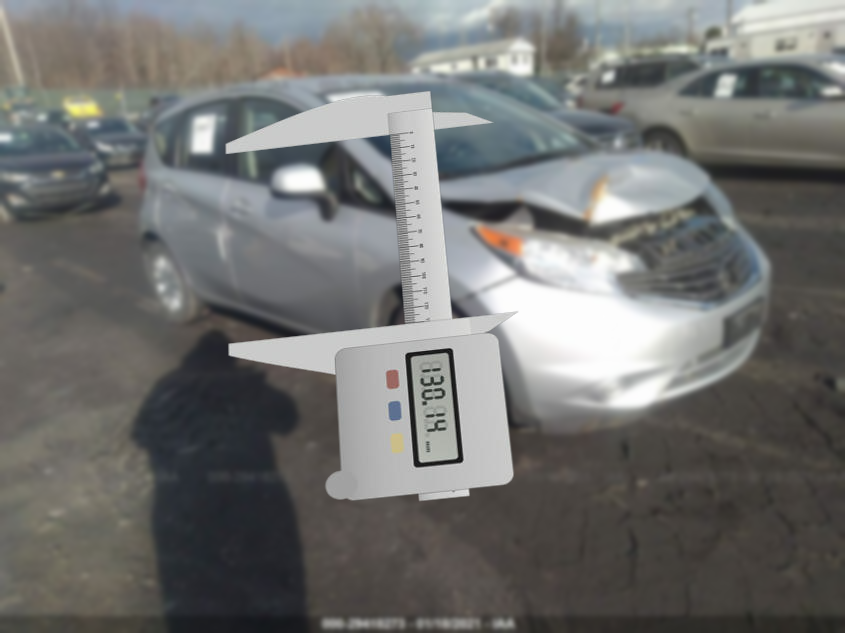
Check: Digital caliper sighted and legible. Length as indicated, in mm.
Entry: 130.14 mm
